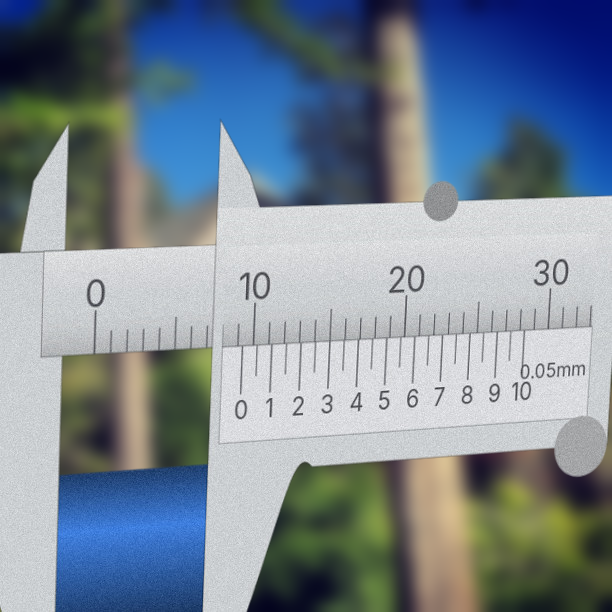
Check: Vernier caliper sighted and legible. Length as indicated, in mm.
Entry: 9.3 mm
